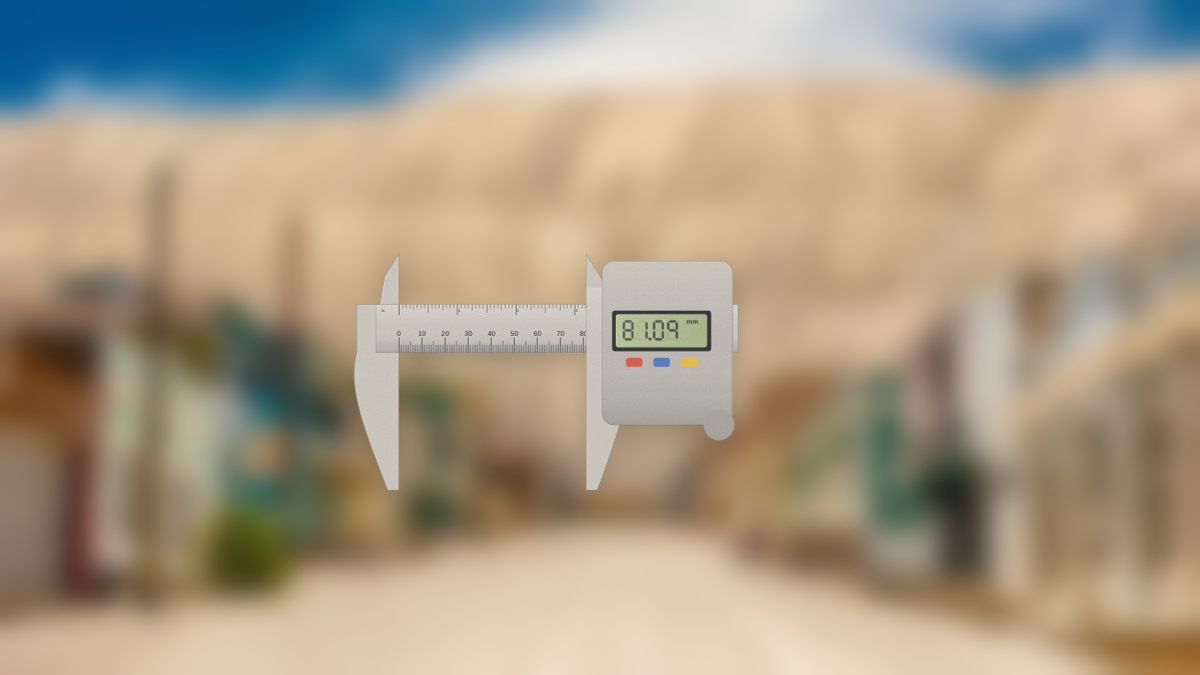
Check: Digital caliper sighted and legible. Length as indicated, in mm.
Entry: 81.09 mm
